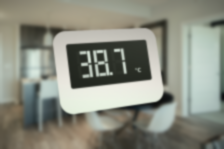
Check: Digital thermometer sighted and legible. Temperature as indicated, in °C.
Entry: 38.7 °C
